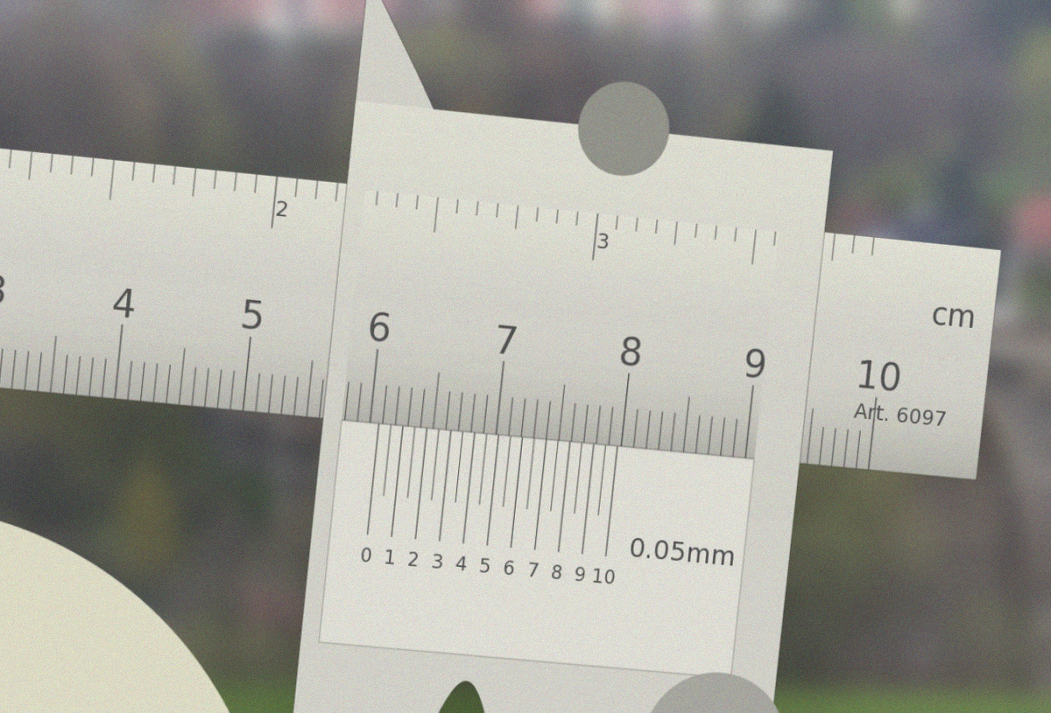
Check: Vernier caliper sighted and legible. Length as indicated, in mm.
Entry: 60.7 mm
